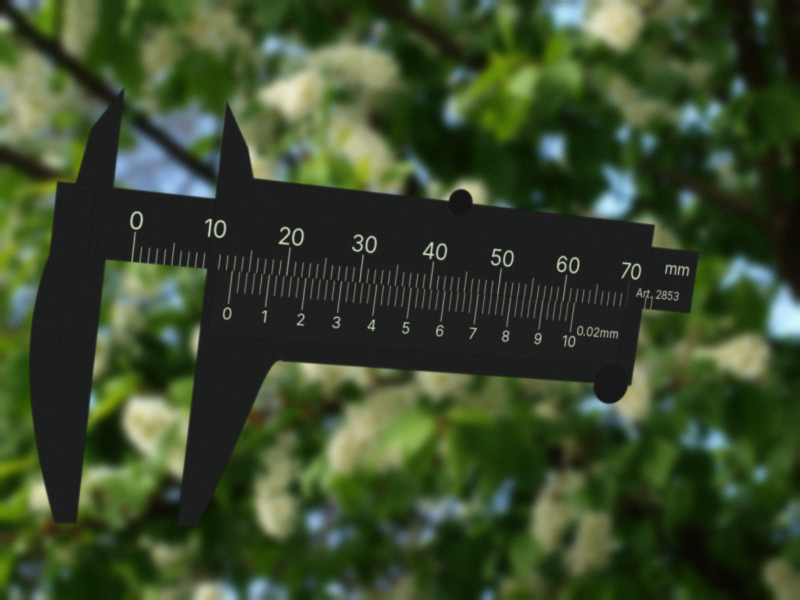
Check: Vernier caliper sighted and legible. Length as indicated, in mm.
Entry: 12.8 mm
